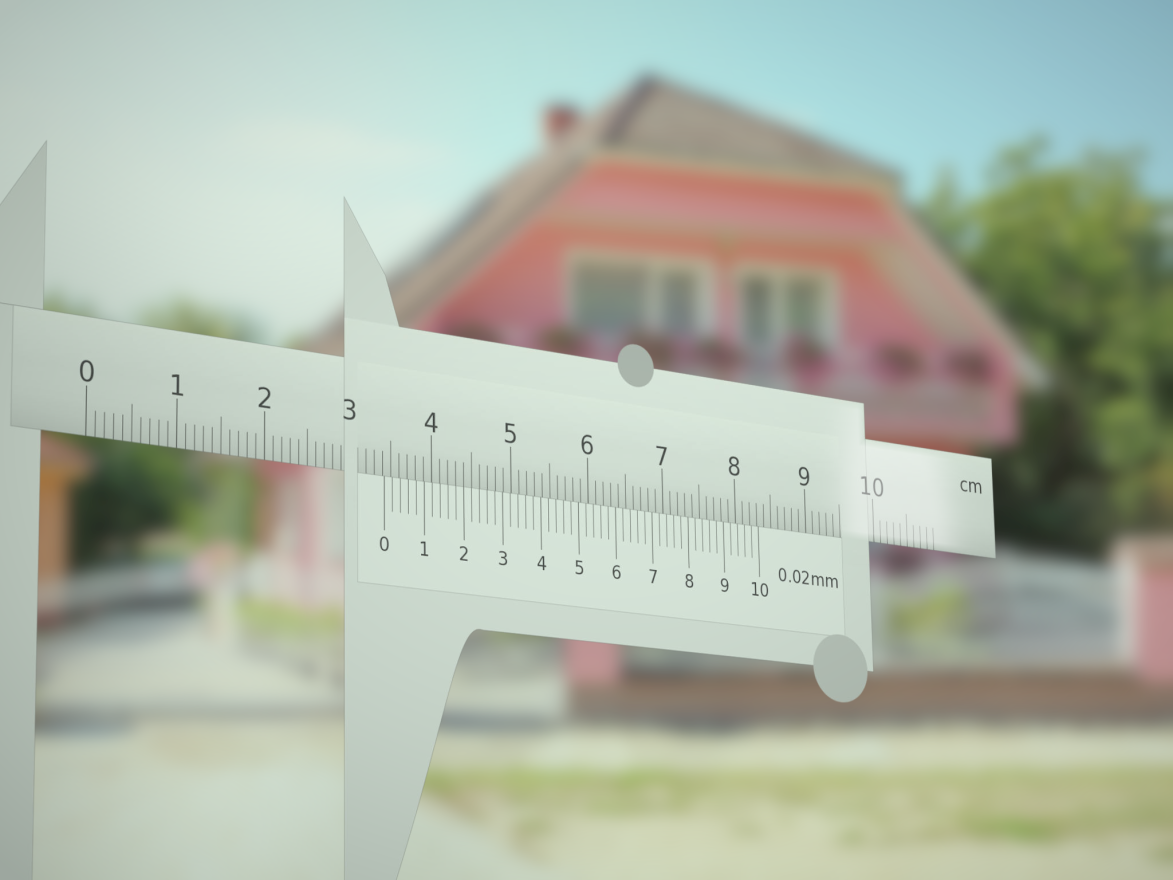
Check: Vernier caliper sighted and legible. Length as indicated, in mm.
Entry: 34.2 mm
